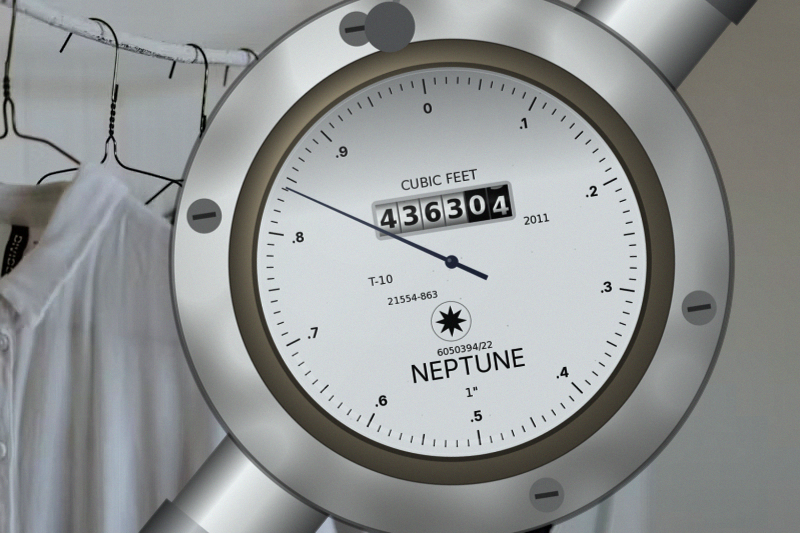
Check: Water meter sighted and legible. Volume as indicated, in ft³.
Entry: 436303.84 ft³
